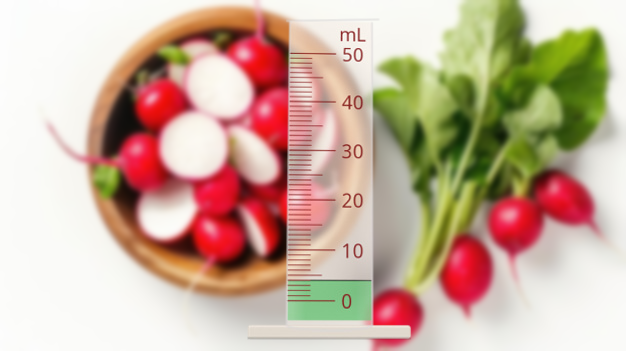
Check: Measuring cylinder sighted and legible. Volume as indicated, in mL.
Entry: 4 mL
